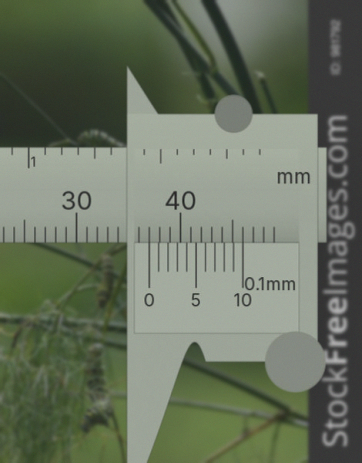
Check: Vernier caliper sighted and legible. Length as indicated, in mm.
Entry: 37.0 mm
